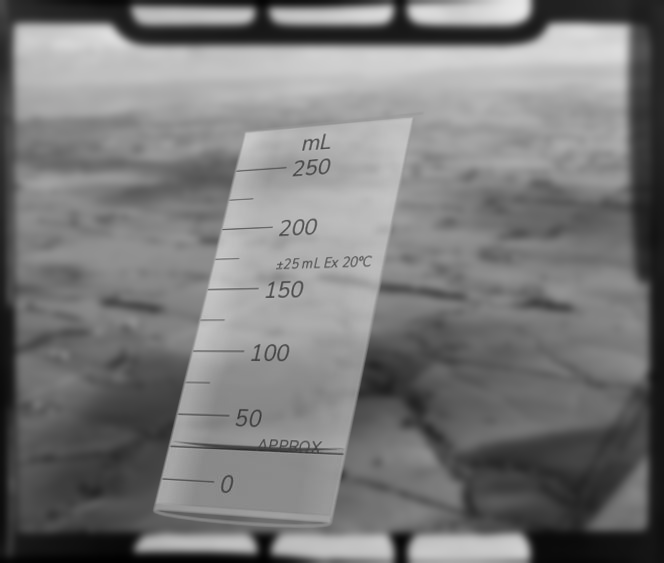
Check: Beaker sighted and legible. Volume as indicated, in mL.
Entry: 25 mL
